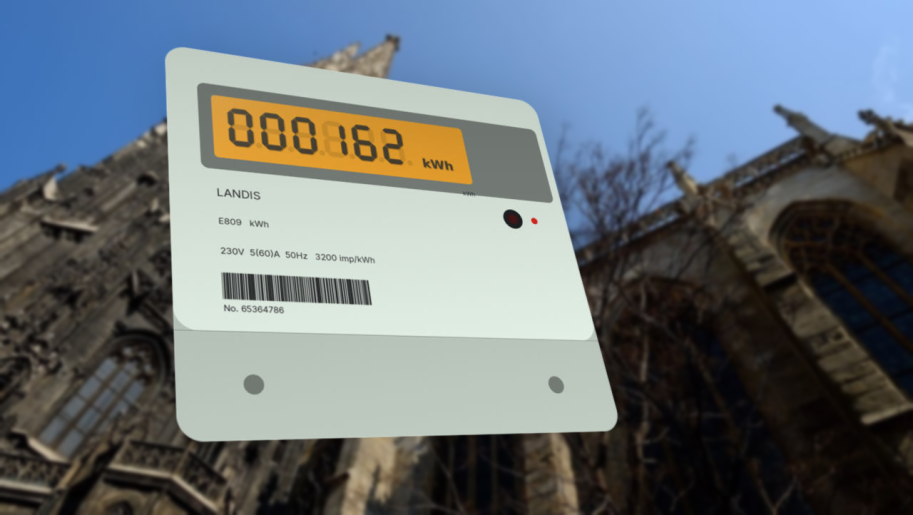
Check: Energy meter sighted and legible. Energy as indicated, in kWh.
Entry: 162 kWh
